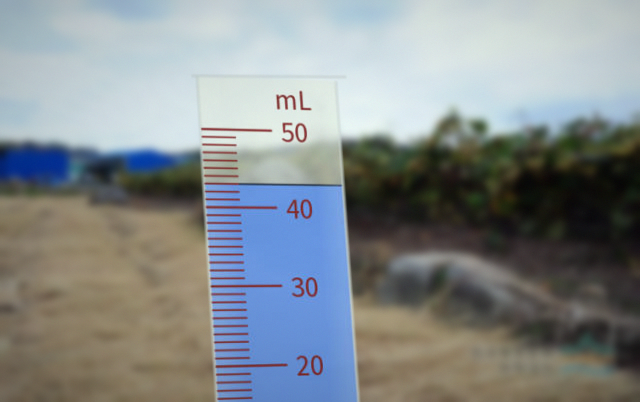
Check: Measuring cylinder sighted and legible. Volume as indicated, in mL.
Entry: 43 mL
